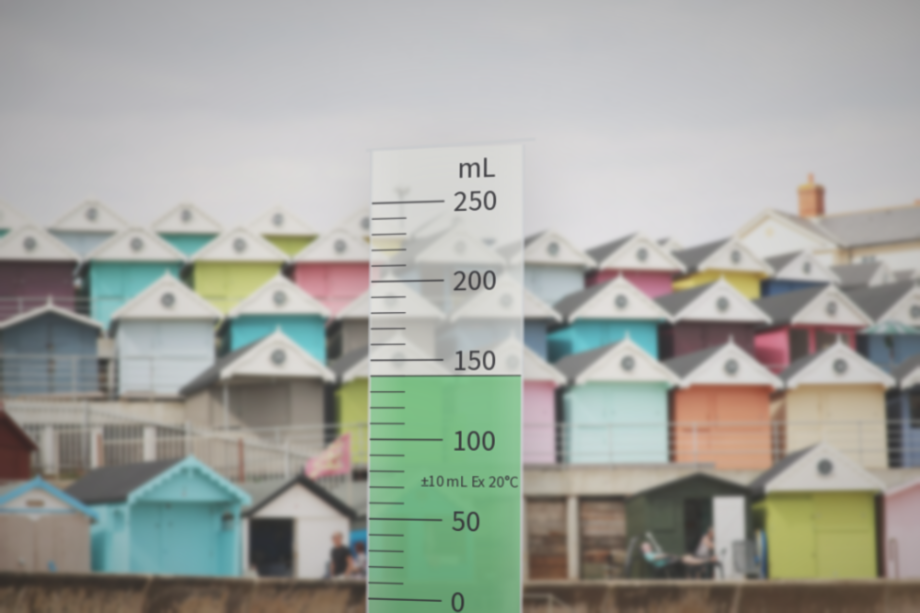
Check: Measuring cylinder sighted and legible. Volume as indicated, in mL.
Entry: 140 mL
